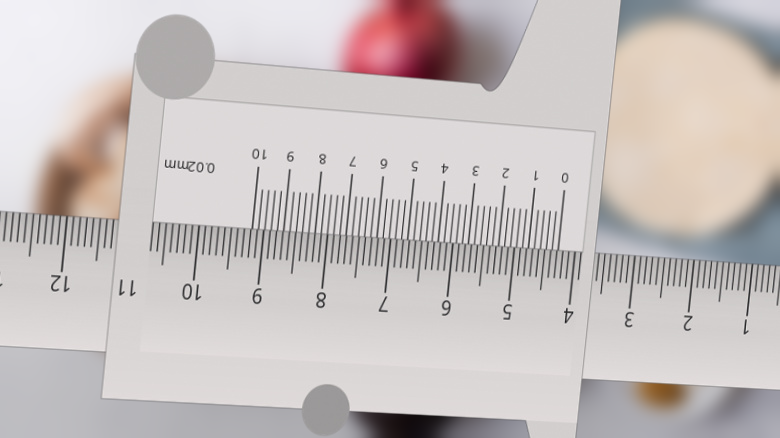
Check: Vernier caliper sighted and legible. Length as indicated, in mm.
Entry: 42.8 mm
